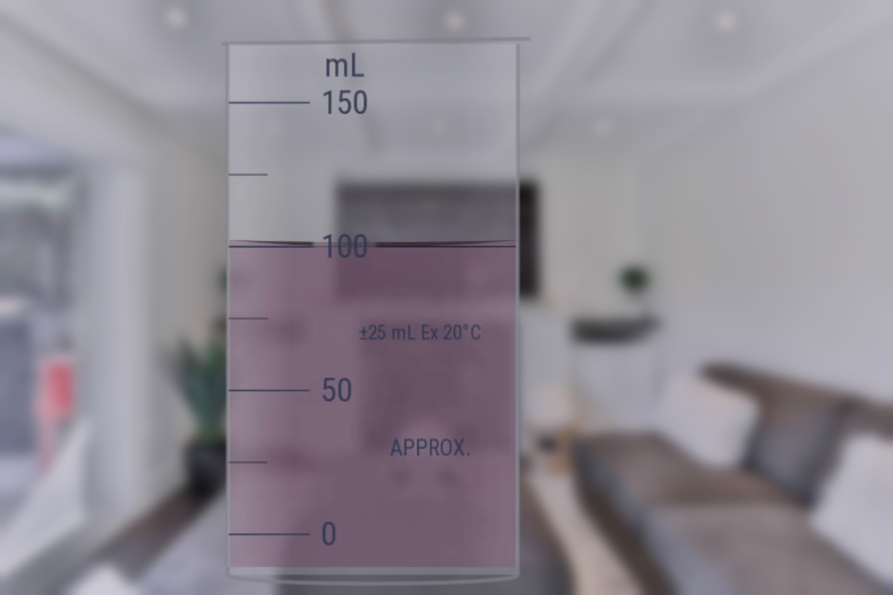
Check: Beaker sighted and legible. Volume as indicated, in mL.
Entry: 100 mL
